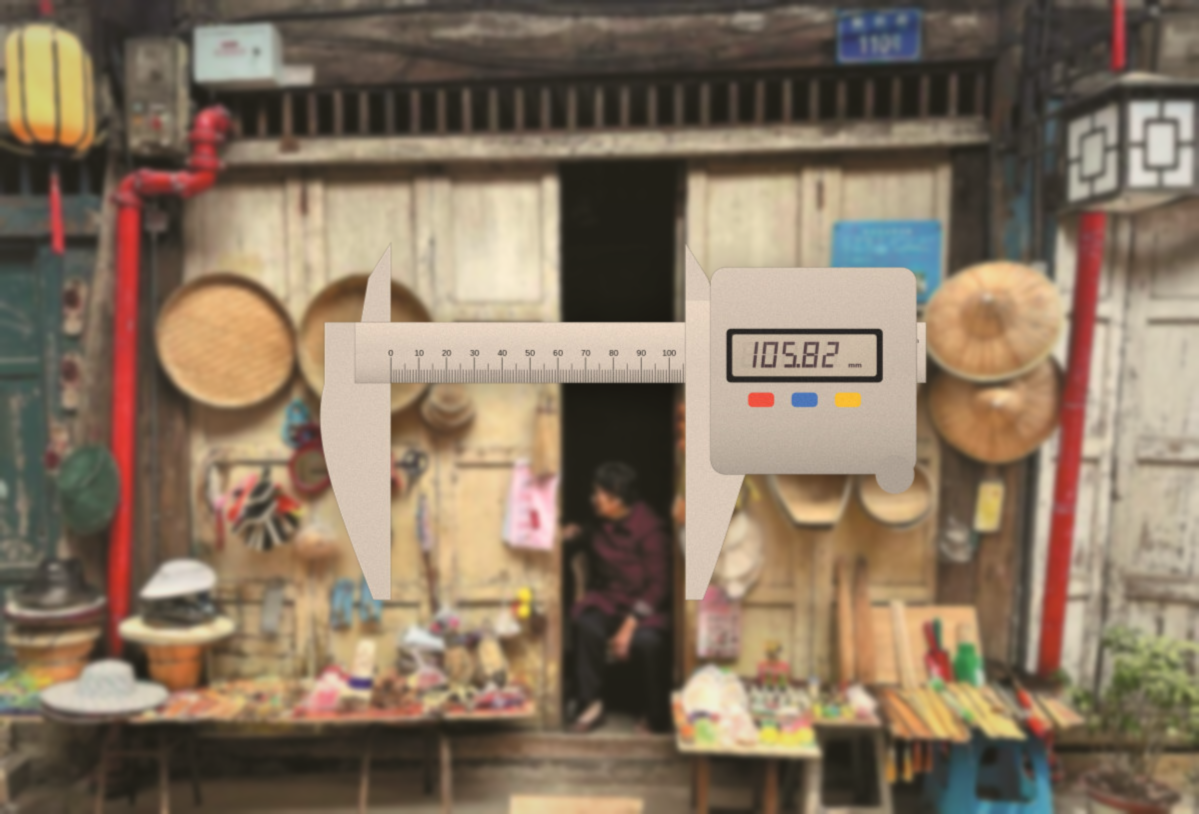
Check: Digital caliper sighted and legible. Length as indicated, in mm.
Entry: 105.82 mm
